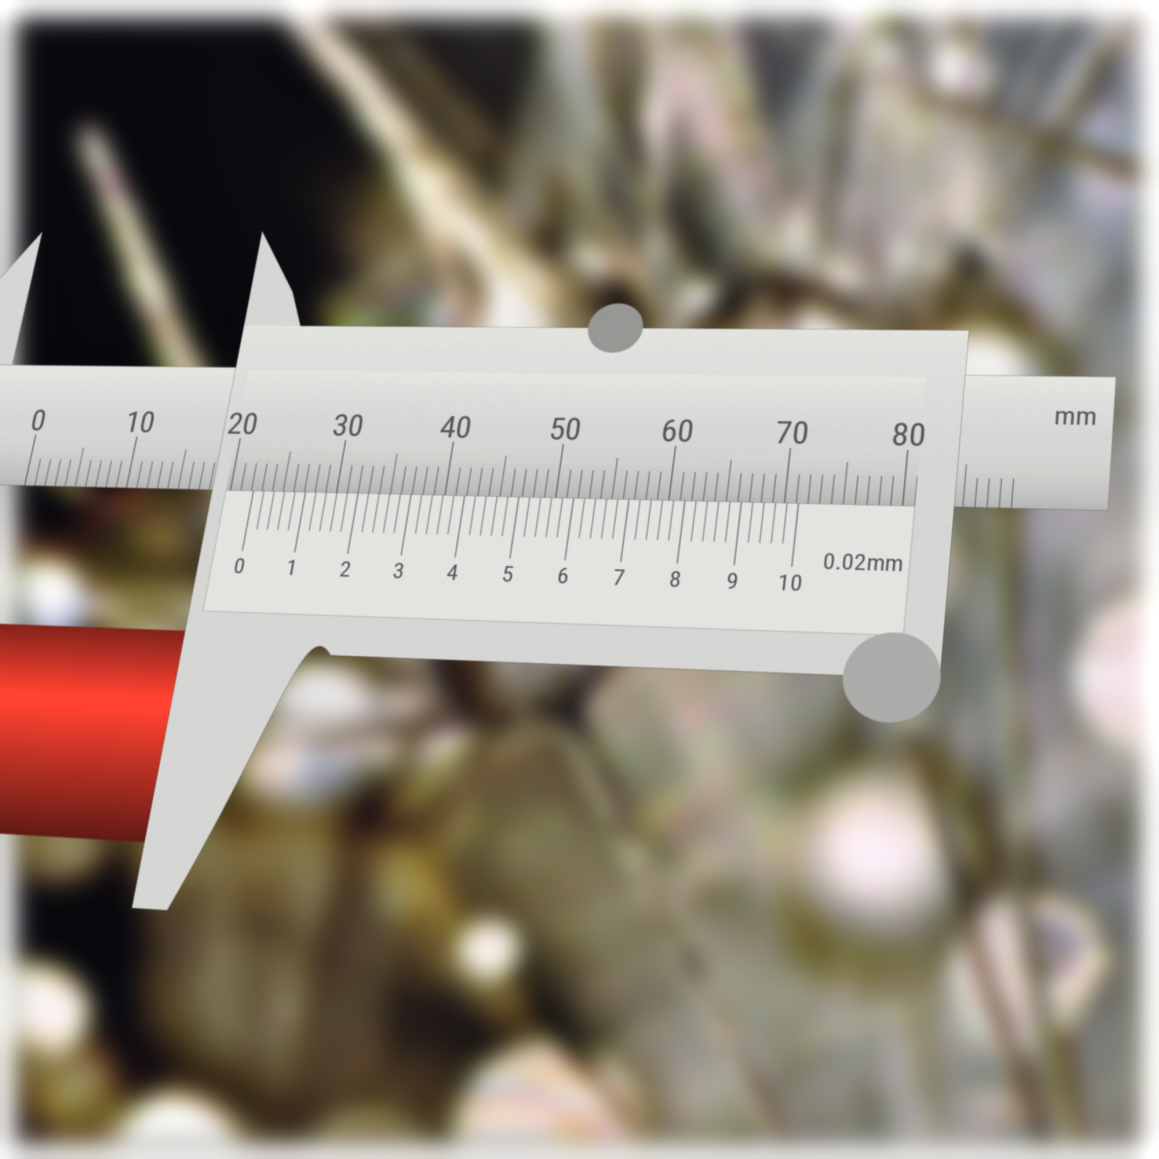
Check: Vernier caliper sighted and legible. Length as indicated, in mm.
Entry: 22.2 mm
